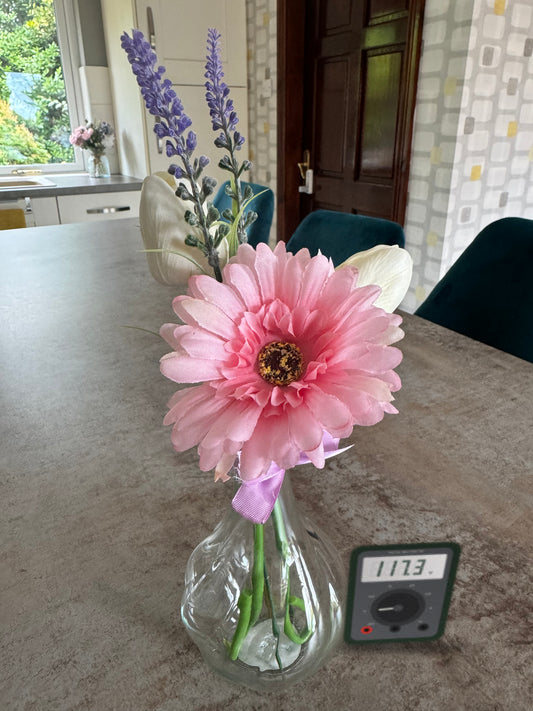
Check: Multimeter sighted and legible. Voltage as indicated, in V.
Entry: 117.3 V
